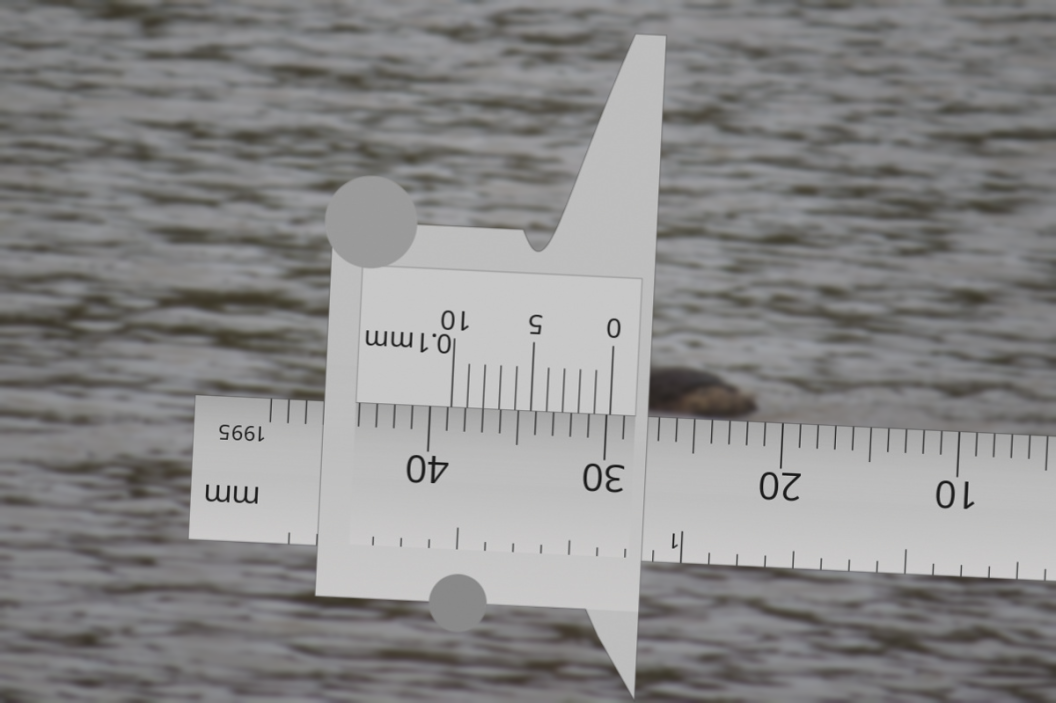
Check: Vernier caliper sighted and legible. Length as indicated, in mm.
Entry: 29.8 mm
